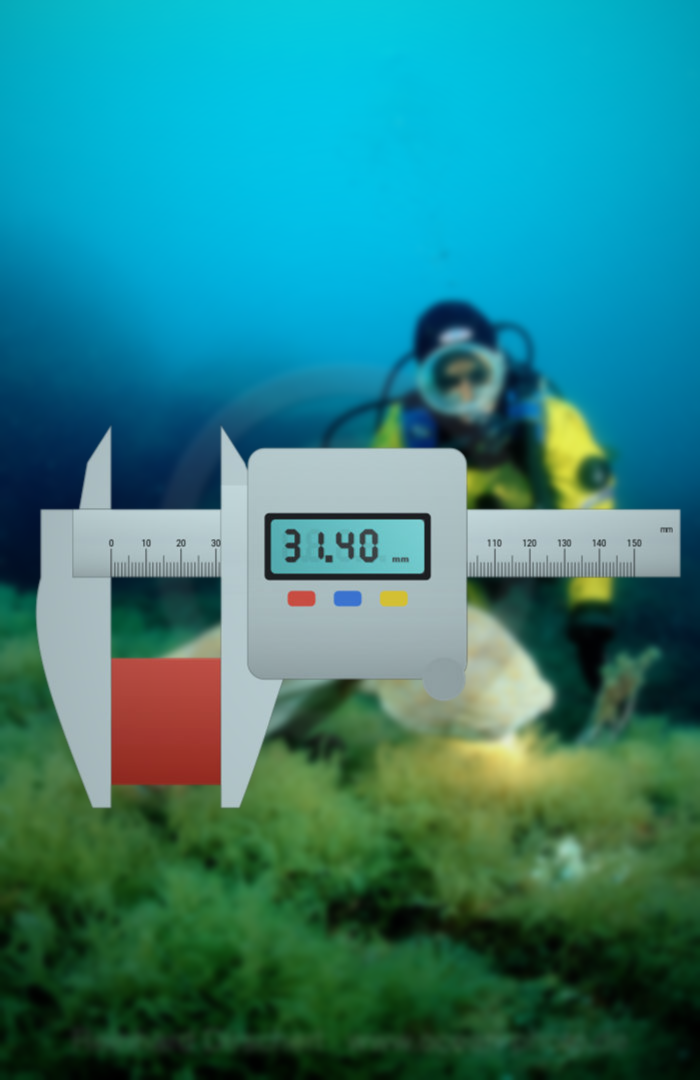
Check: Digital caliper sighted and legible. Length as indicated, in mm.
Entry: 31.40 mm
